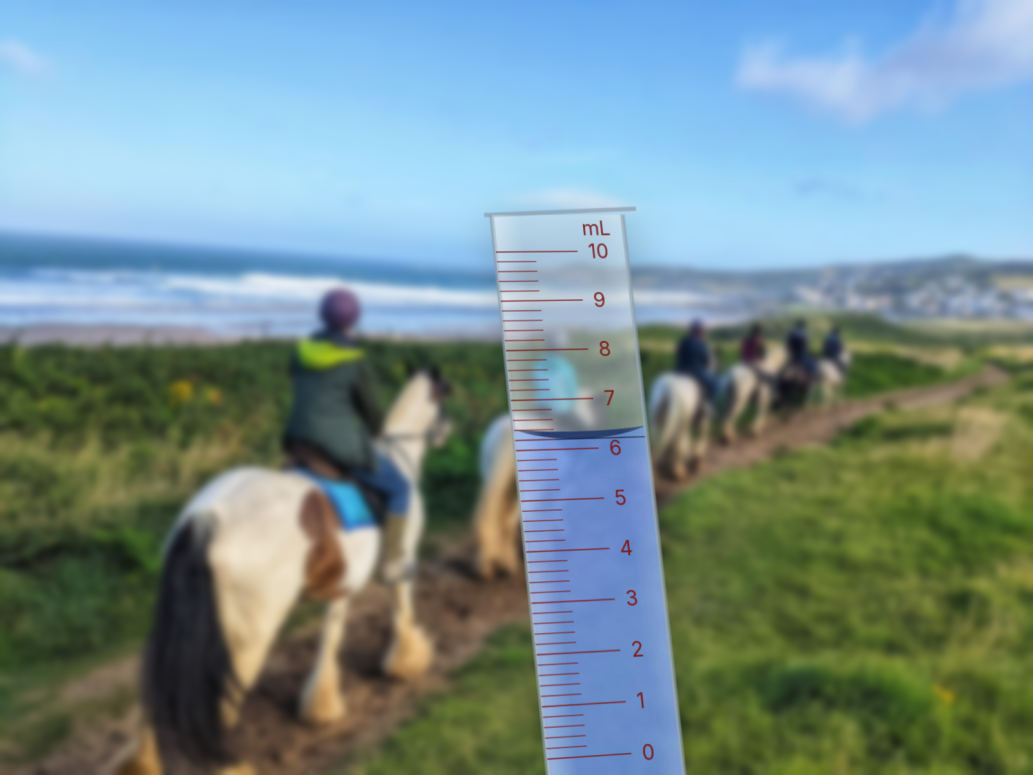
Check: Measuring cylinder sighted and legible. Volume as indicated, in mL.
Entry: 6.2 mL
